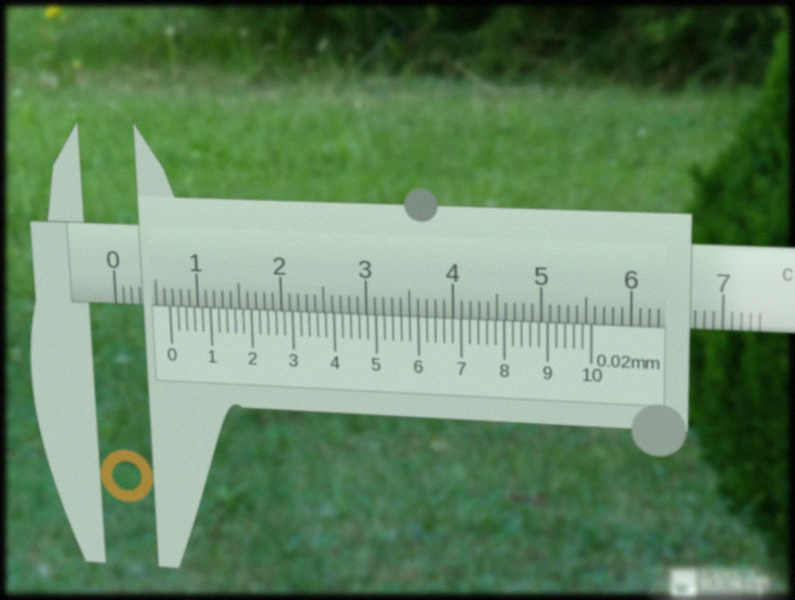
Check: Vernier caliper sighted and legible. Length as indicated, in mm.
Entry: 6.6 mm
